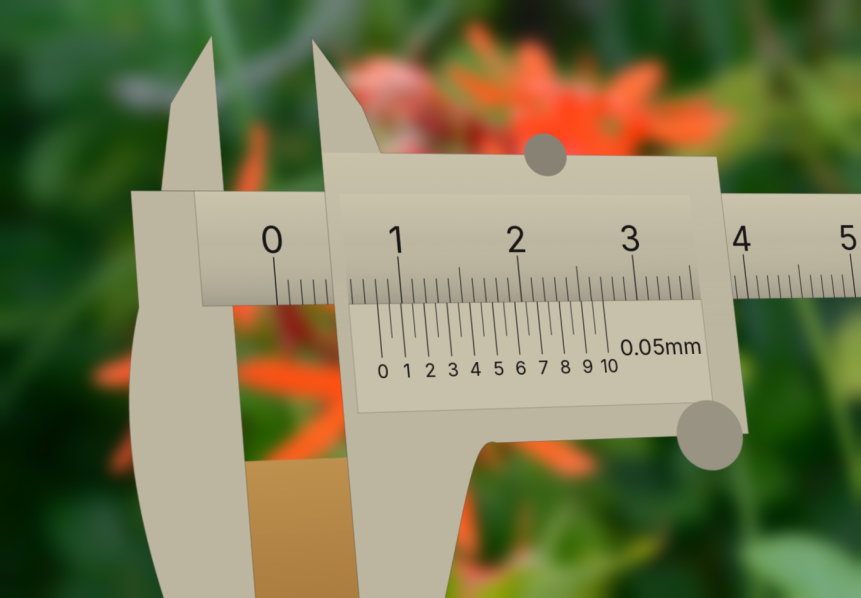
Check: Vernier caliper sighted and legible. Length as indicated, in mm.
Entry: 8.0 mm
